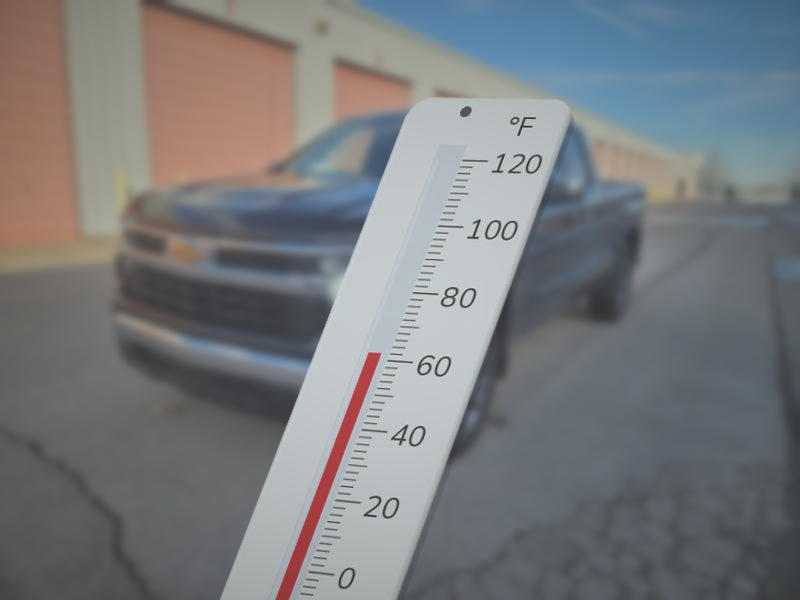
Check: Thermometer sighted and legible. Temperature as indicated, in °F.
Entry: 62 °F
